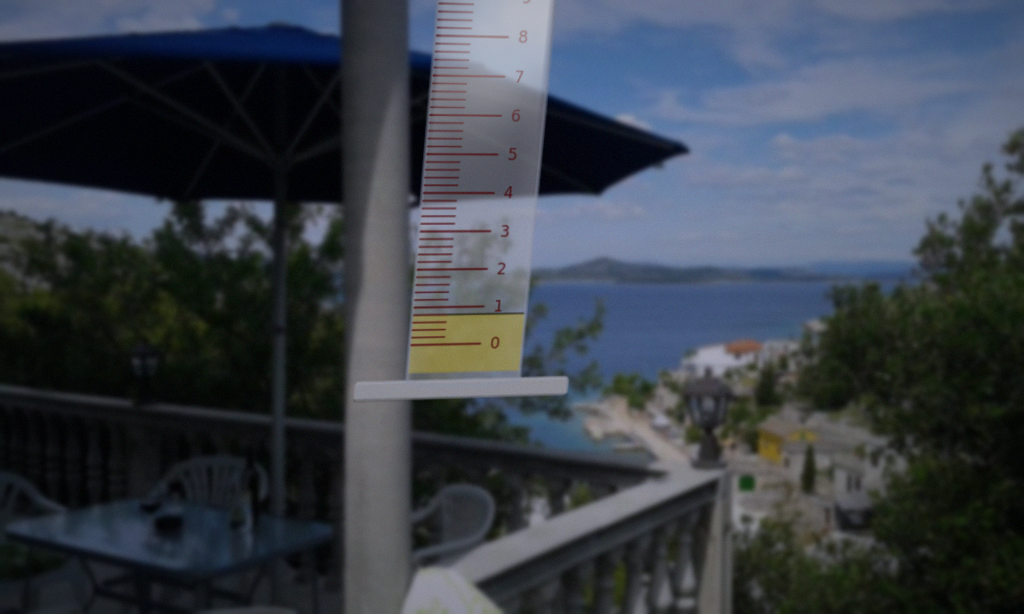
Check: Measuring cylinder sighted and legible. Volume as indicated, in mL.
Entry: 0.8 mL
